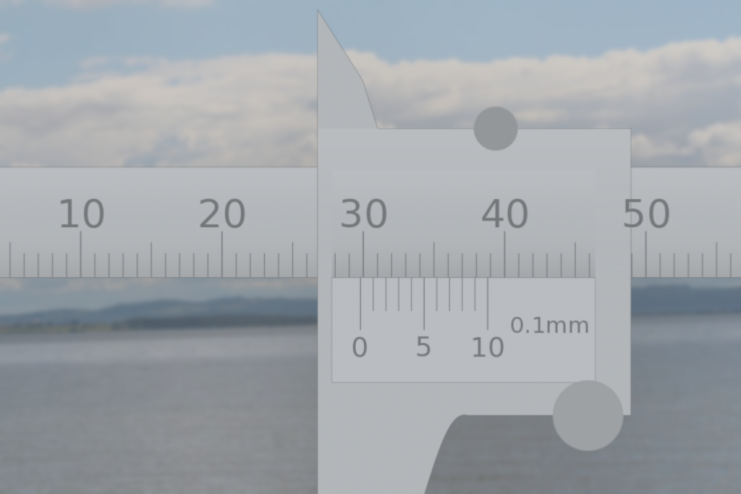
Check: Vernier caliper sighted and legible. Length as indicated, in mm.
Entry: 29.8 mm
